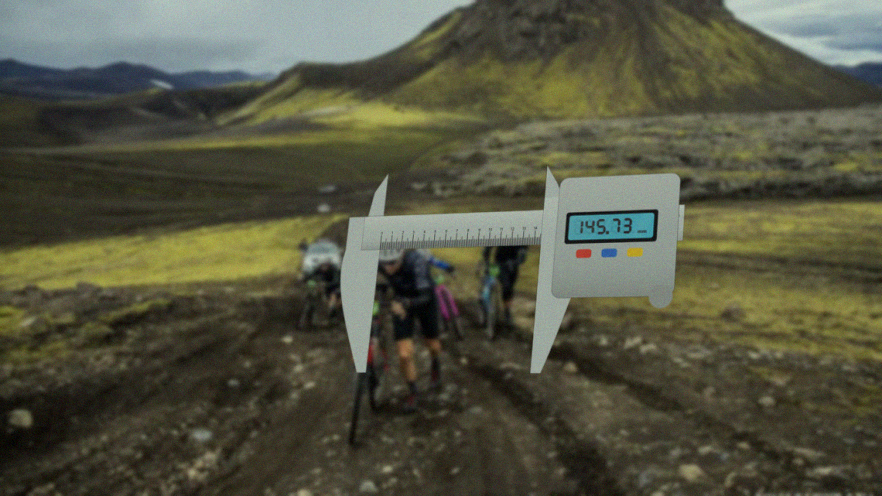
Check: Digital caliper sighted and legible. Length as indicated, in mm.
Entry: 145.73 mm
